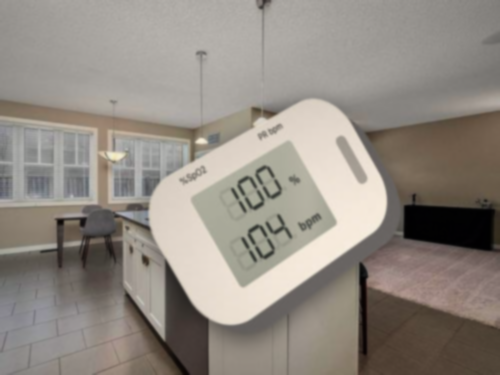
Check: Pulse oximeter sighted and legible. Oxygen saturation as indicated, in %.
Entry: 100 %
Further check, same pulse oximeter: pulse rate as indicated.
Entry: 104 bpm
